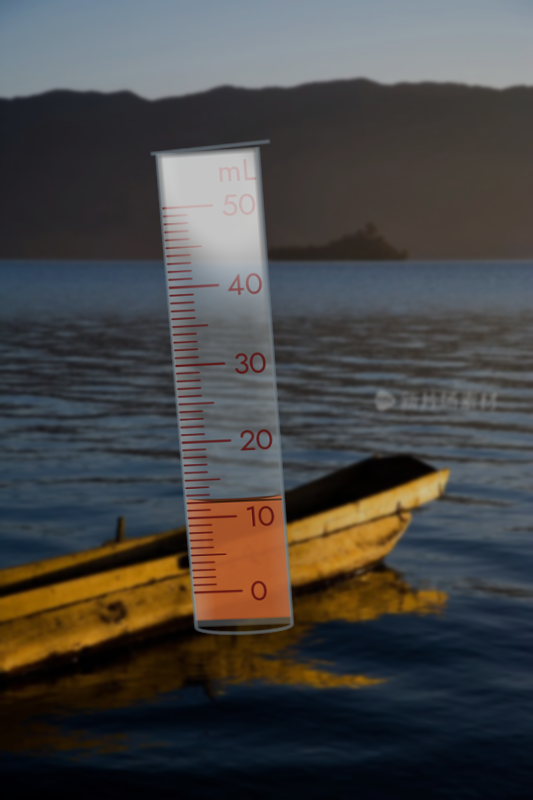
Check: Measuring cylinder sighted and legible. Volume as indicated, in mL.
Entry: 12 mL
